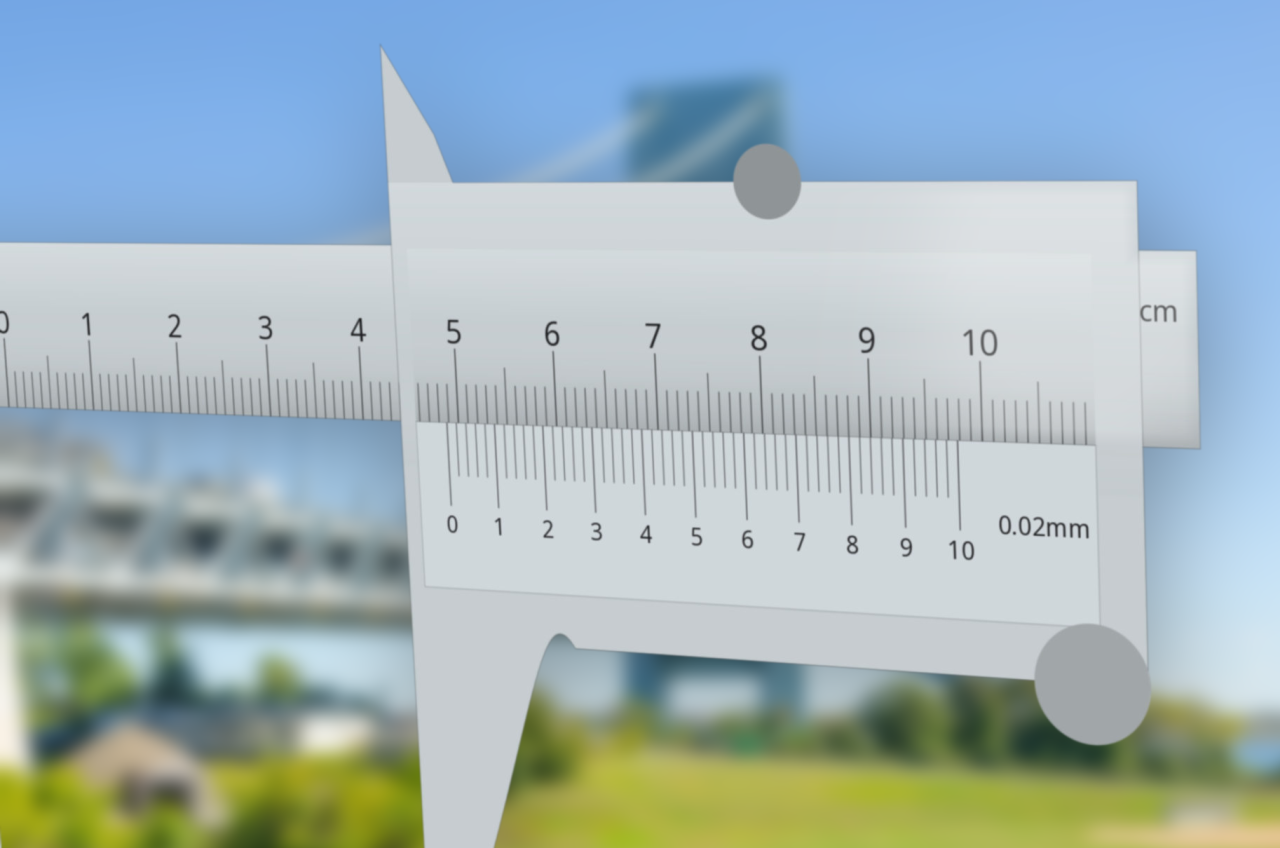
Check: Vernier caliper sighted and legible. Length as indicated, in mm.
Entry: 48.8 mm
